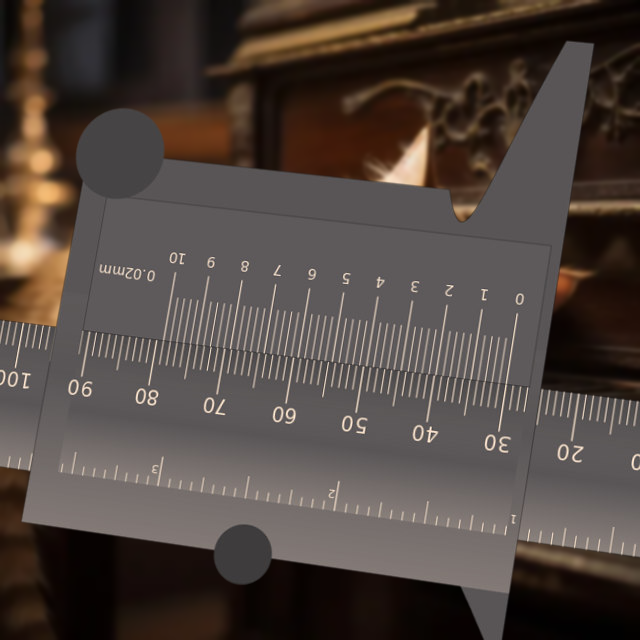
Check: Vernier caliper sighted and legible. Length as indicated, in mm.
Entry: 30.0 mm
